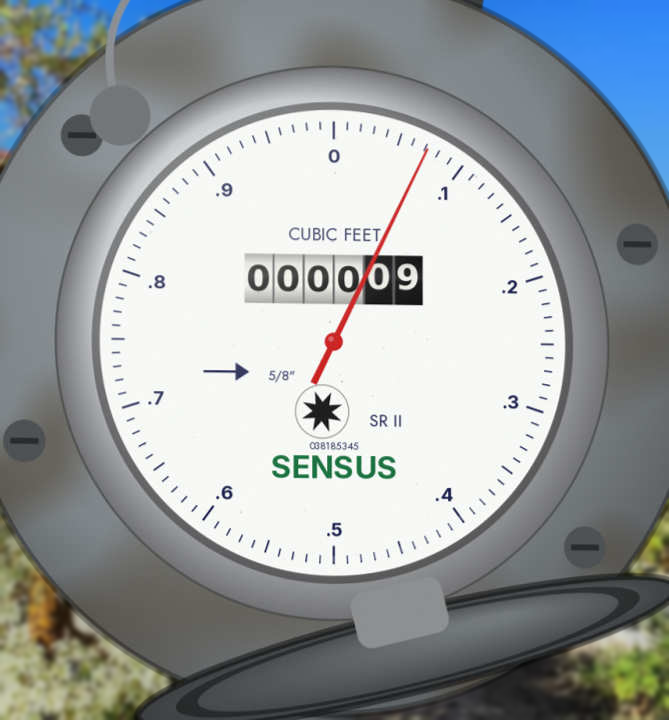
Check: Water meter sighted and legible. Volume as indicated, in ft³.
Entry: 9.07 ft³
